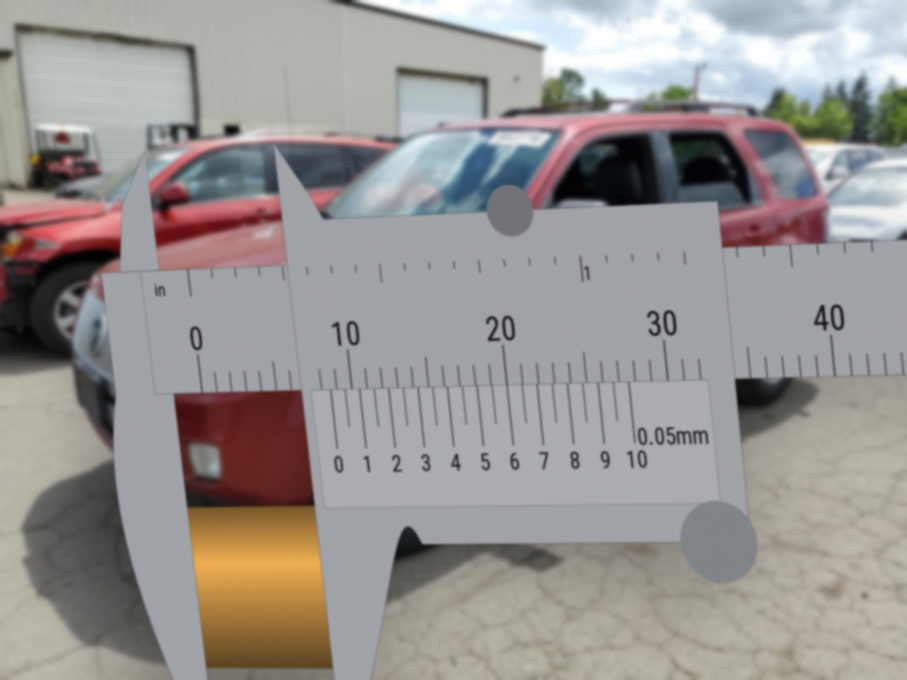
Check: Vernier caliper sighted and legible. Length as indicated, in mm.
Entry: 8.6 mm
